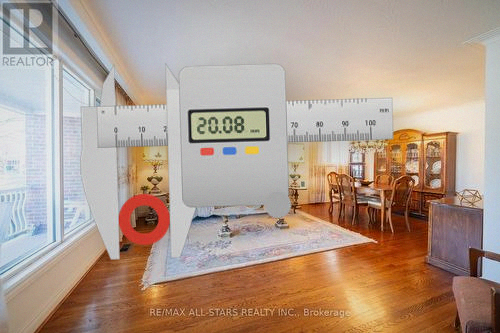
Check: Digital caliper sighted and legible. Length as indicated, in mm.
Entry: 20.08 mm
